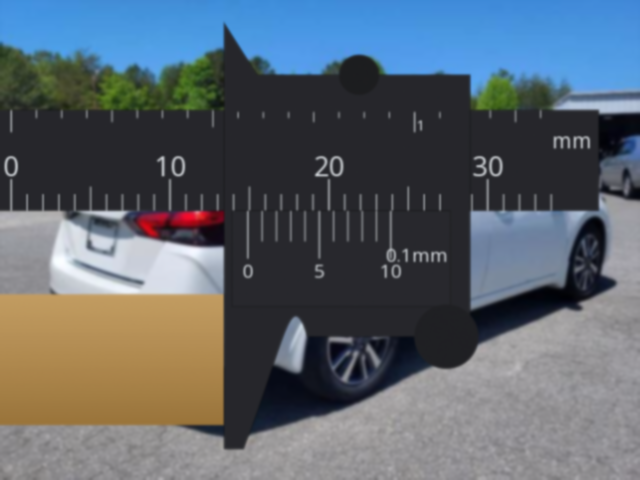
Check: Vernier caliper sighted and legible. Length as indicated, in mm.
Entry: 14.9 mm
